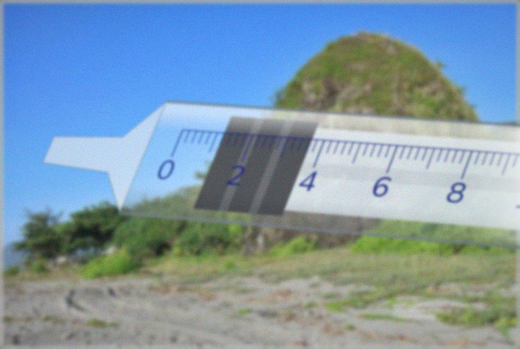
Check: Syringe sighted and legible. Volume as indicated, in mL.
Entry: 1.2 mL
